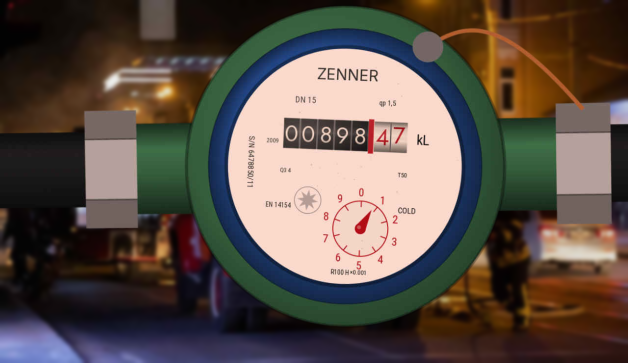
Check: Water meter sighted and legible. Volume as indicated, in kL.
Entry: 898.470 kL
